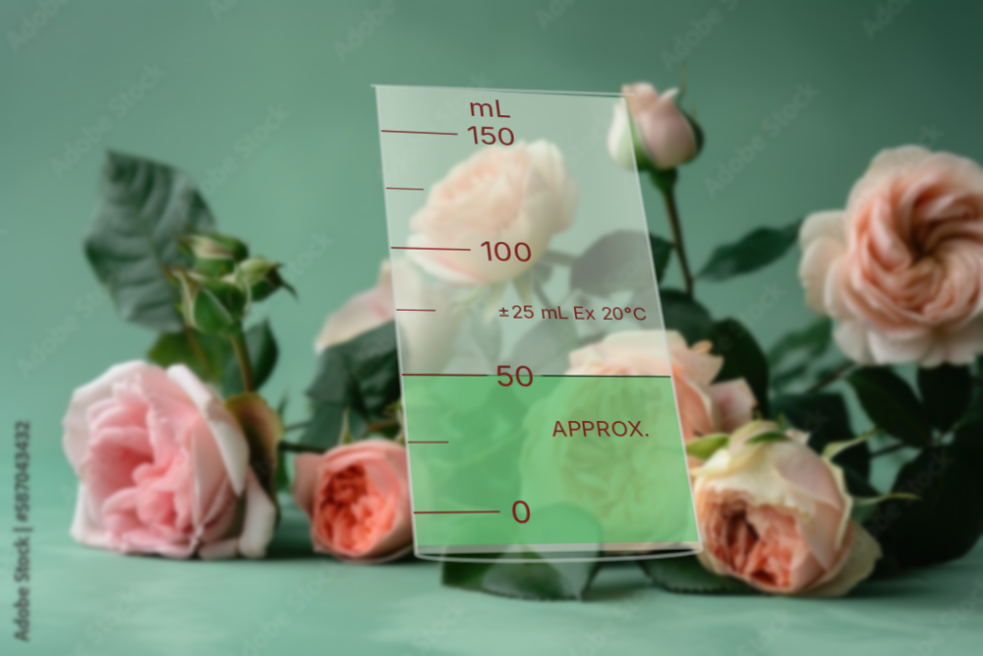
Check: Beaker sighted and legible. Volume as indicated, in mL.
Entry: 50 mL
